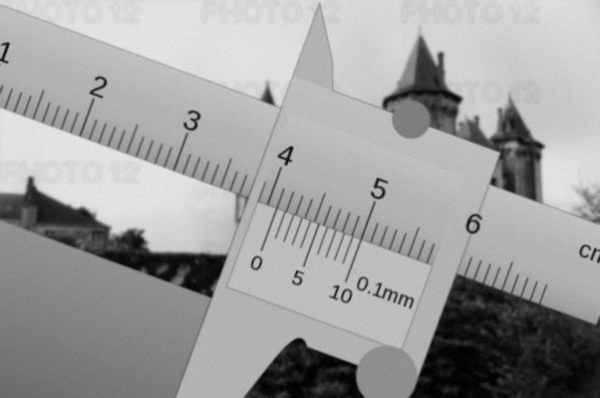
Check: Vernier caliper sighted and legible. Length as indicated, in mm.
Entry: 41.0 mm
